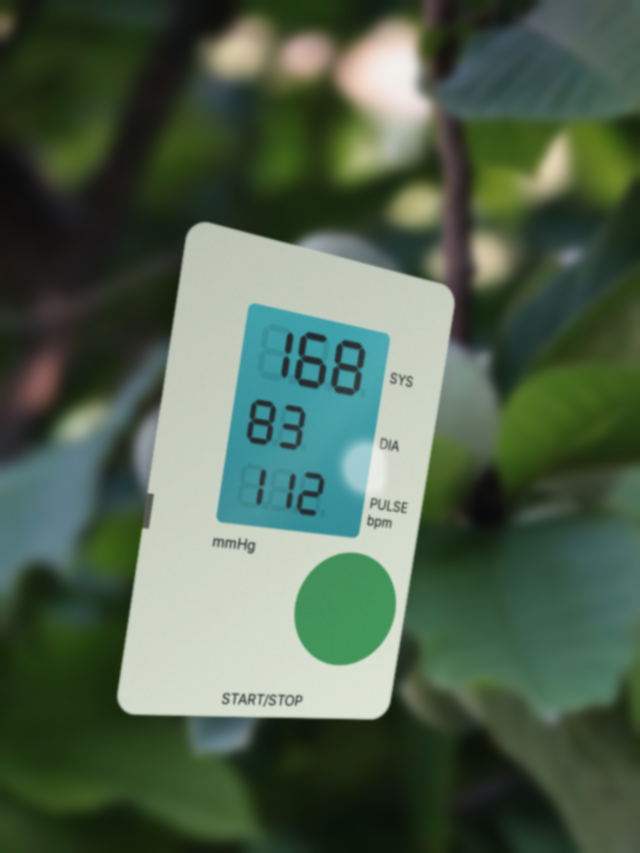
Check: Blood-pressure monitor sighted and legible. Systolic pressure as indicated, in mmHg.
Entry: 168 mmHg
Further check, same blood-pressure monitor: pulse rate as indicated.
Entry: 112 bpm
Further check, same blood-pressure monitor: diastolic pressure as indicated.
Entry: 83 mmHg
